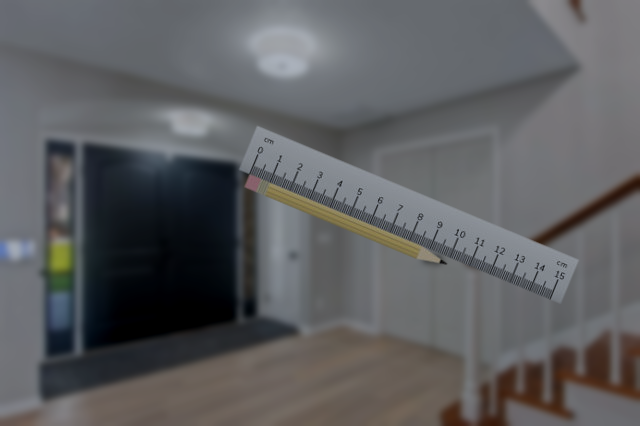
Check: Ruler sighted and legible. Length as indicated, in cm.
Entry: 10 cm
